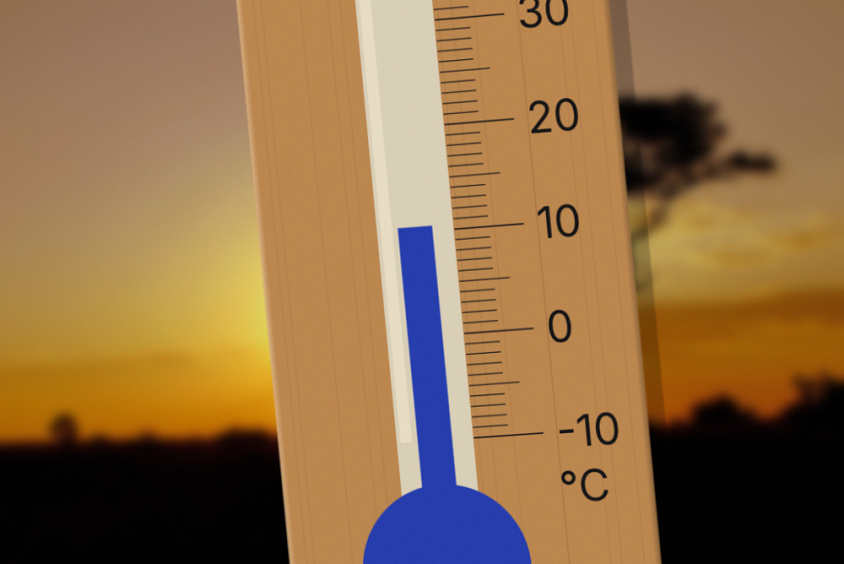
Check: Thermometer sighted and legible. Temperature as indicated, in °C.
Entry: 10.5 °C
